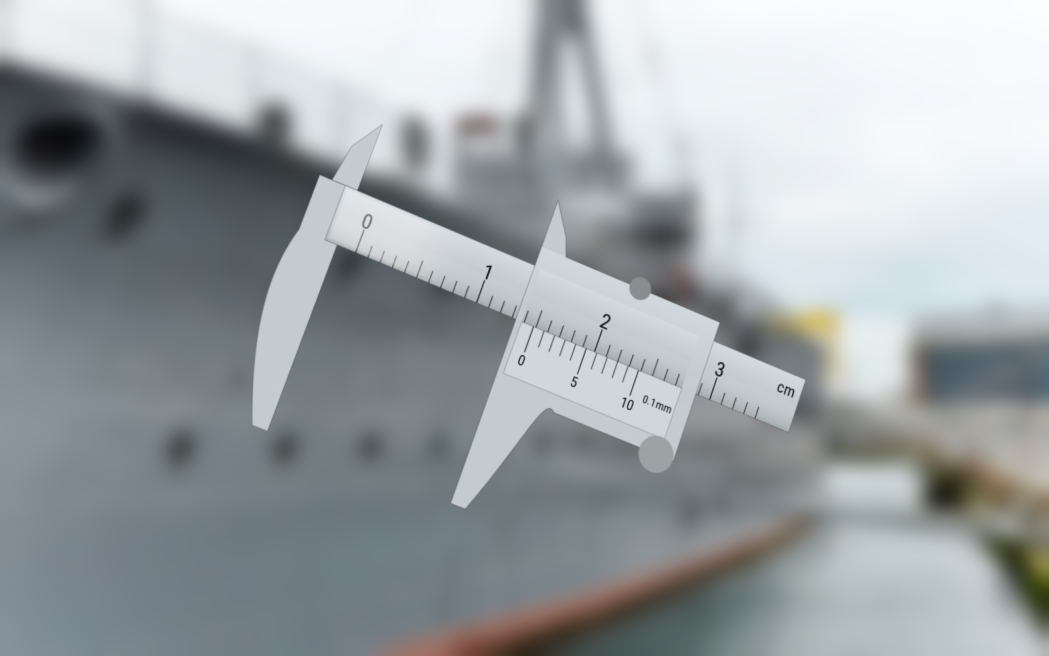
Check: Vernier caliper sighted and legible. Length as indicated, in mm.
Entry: 14.8 mm
